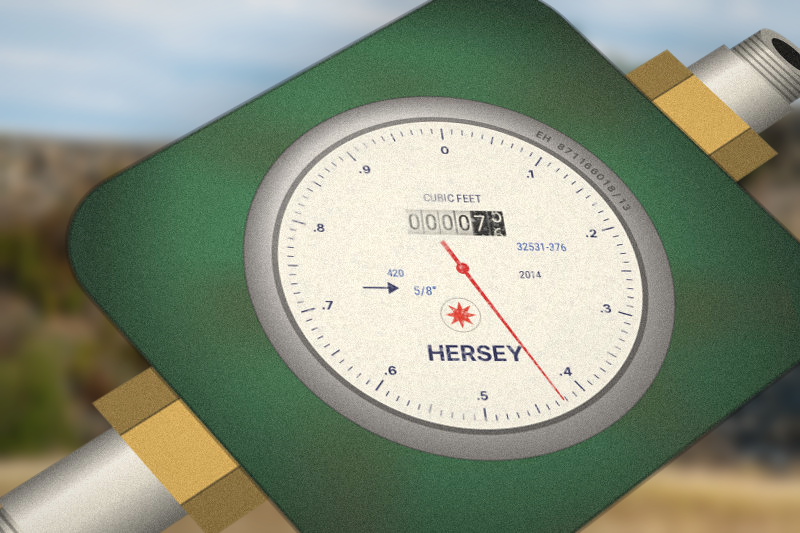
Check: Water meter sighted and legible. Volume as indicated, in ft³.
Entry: 75.42 ft³
